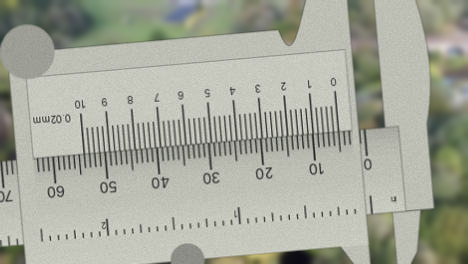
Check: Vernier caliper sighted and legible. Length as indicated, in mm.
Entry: 5.0 mm
